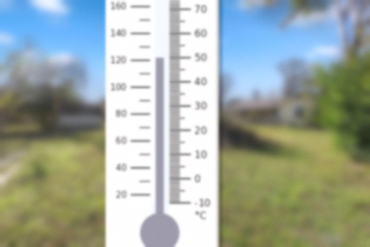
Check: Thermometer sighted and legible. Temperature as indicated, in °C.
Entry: 50 °C
